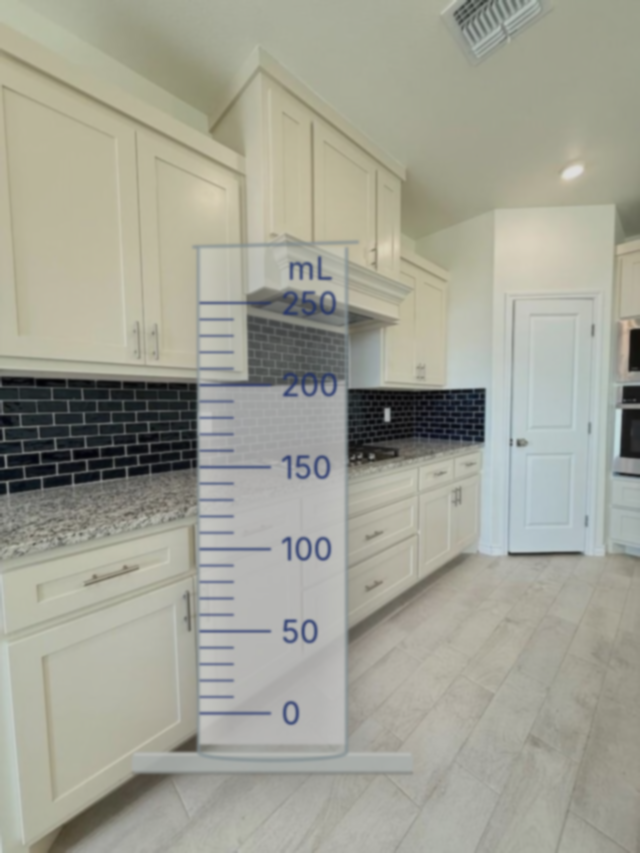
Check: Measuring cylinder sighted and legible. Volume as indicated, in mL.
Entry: 200 mL
